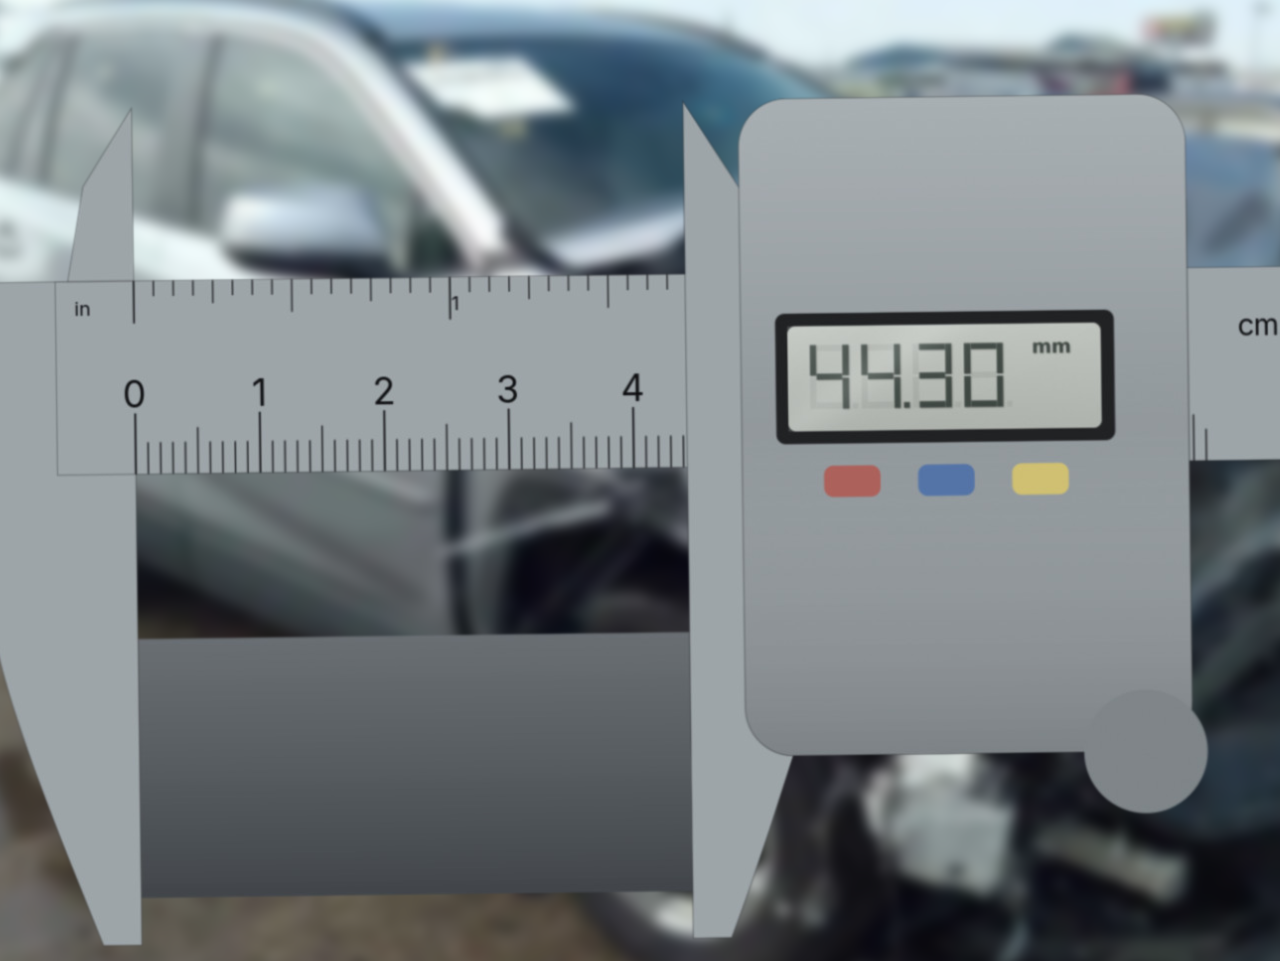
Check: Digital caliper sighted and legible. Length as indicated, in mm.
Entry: 44.30 mm
